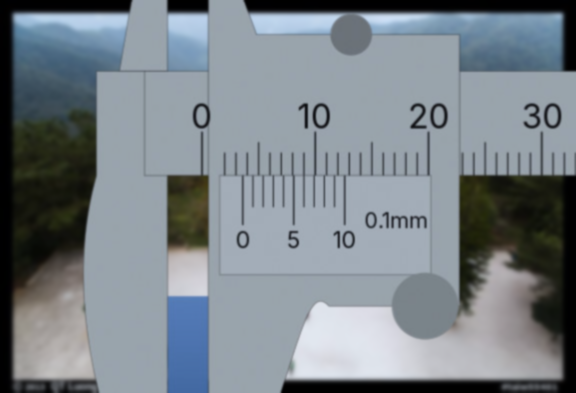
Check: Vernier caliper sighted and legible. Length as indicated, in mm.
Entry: 3.6 mm
